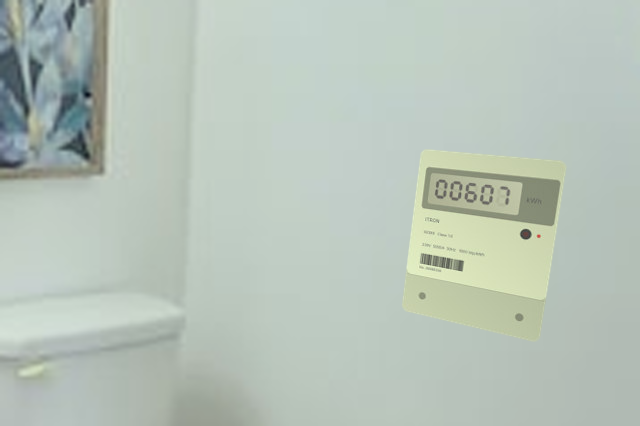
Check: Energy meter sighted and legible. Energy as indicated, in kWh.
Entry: 607 kWh
